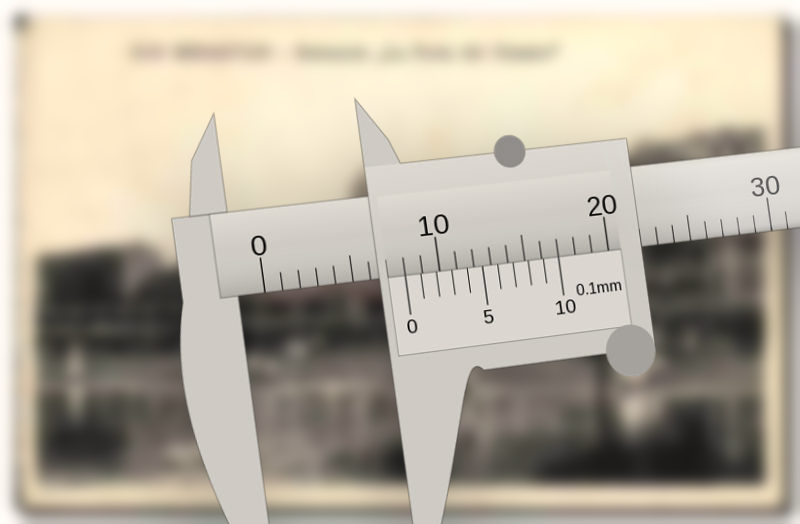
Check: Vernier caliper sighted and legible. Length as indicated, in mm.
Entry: 8.0 mm
